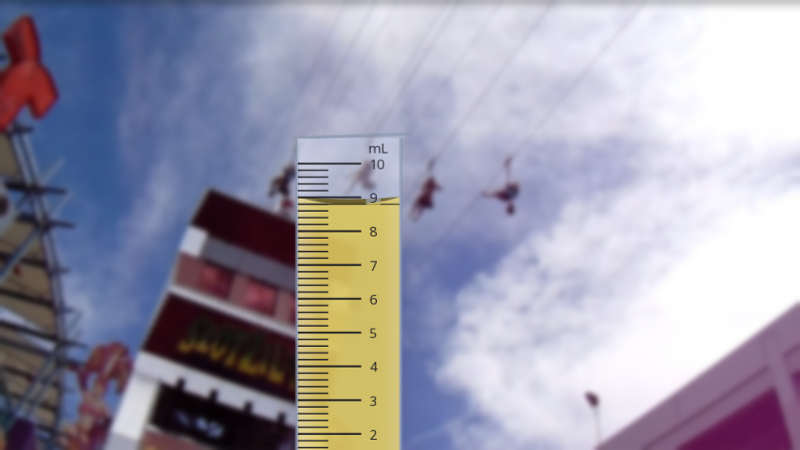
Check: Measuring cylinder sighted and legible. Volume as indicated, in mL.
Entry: 8.8 mL
